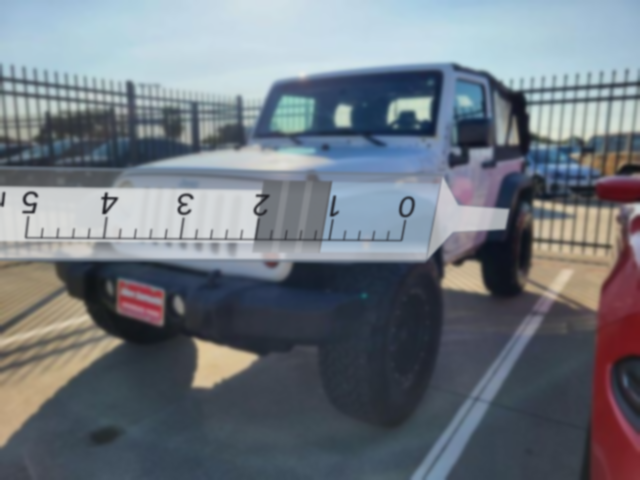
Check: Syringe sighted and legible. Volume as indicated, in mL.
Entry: 1.1 mL
